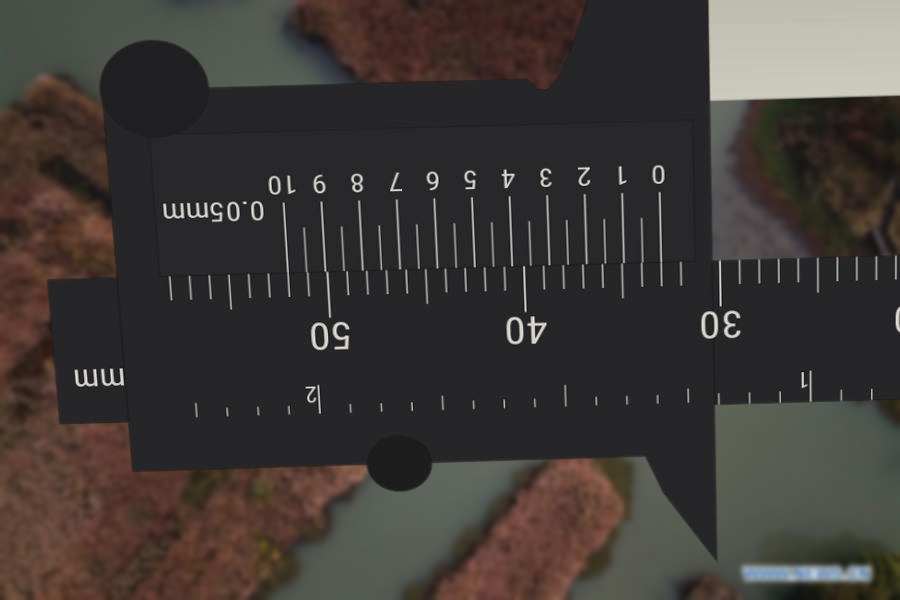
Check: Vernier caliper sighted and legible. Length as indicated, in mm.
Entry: 33.0 mm
